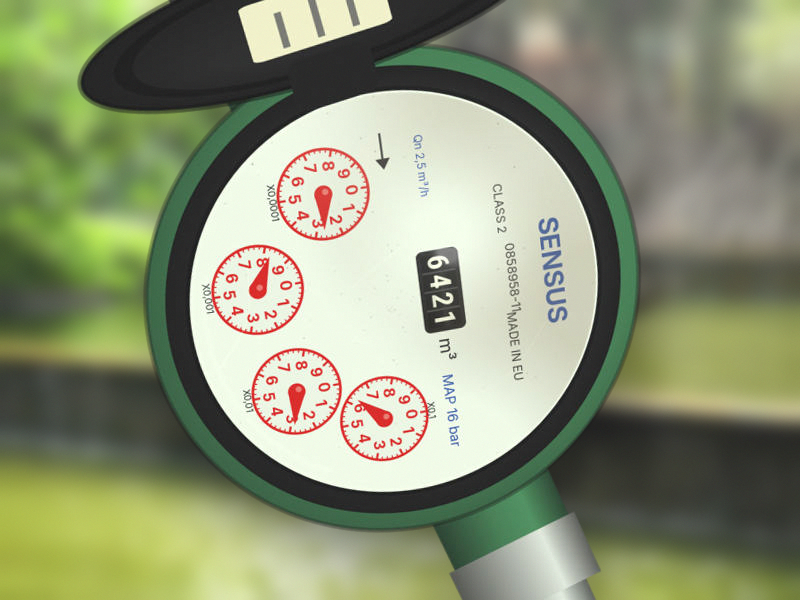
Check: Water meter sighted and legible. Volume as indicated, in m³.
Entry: 6421.6282 m³
